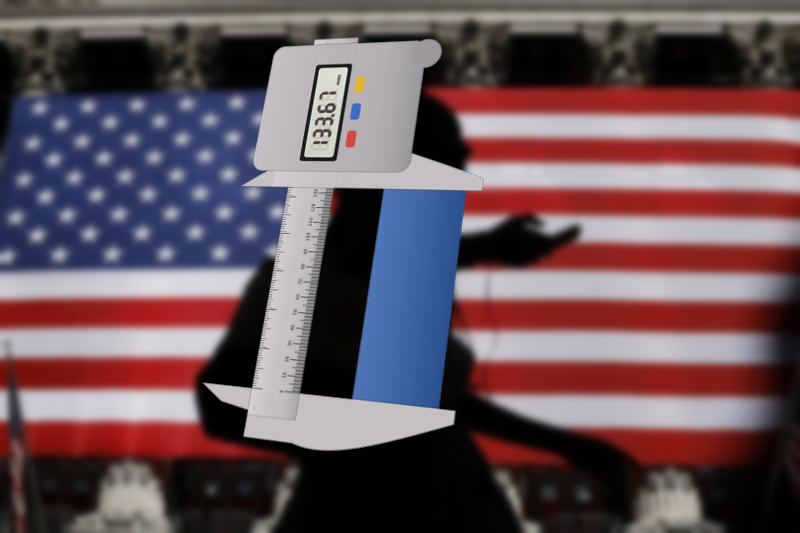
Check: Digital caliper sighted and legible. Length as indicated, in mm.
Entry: 133.67 mm
